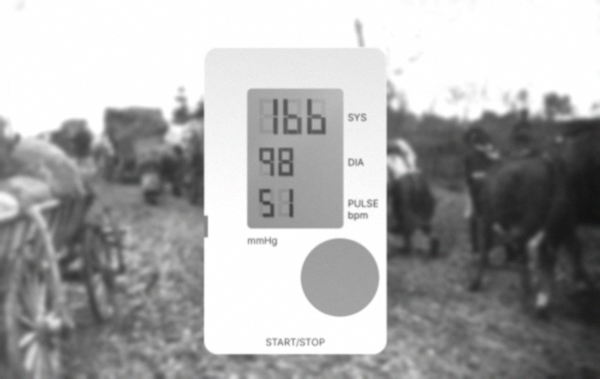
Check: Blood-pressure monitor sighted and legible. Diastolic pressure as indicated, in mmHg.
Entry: 98 mmHg
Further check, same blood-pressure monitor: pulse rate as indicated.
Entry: 51 bpm
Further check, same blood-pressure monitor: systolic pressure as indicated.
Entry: 166 mmHg
